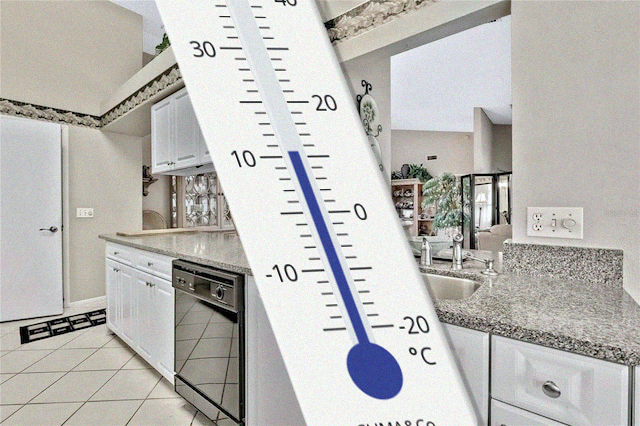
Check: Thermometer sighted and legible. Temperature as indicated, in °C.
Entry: 11 °C
